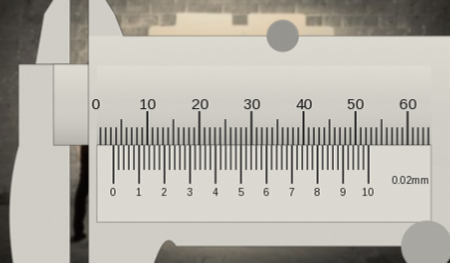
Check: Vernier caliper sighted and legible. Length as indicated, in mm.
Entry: 3.5 mm
